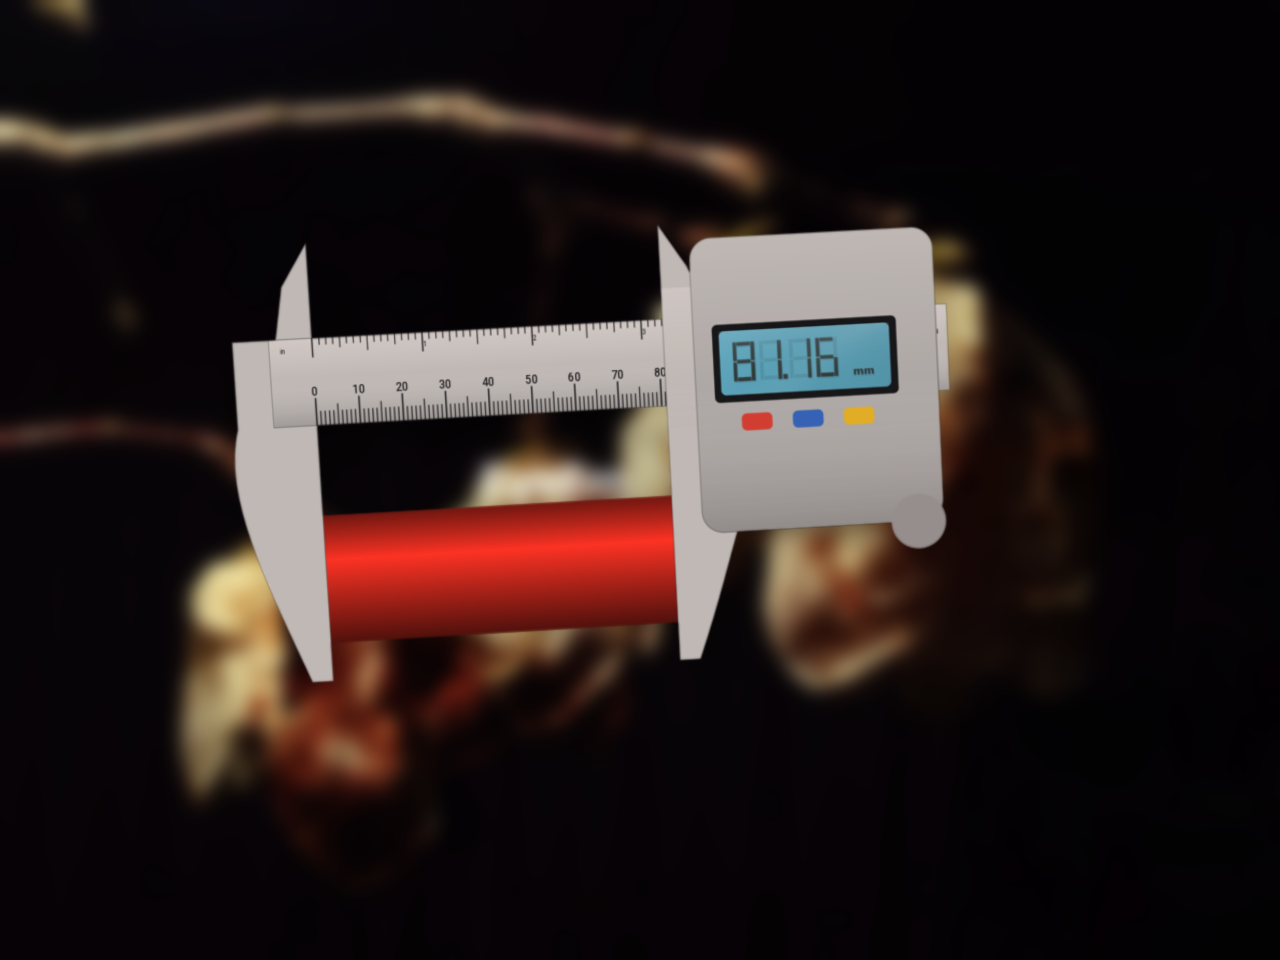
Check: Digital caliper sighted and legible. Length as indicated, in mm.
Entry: 81.16 mm
